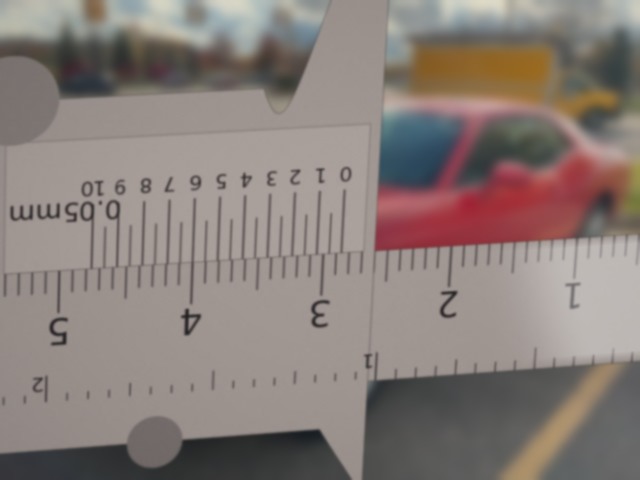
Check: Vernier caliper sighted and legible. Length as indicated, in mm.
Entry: 28.6 mm
